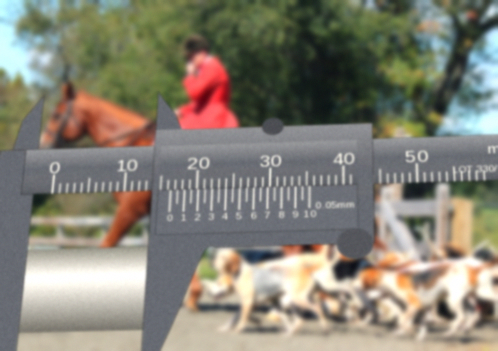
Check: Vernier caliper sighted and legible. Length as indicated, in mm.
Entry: 16.4 mm
